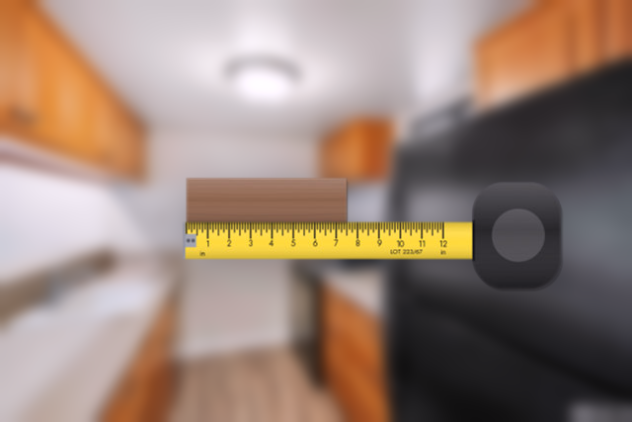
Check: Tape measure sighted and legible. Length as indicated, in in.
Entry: 7.5 in
